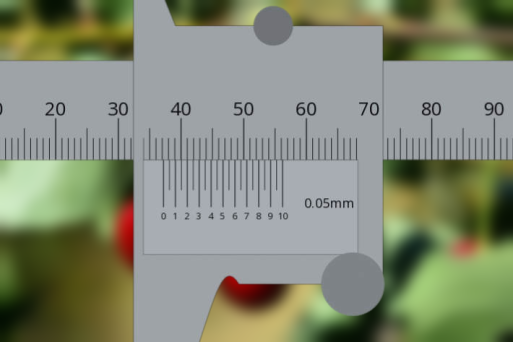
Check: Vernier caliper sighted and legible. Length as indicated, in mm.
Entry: 37.2 mm
